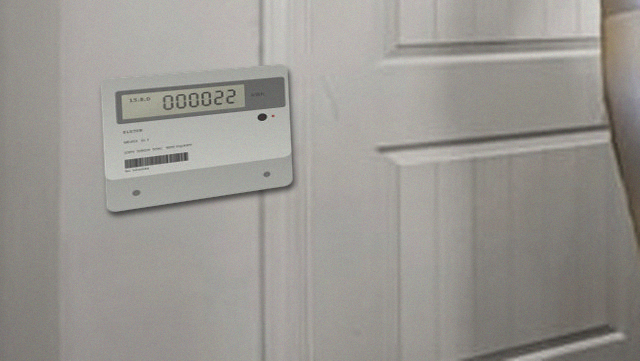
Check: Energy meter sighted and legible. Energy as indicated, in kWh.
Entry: 22 kWh
